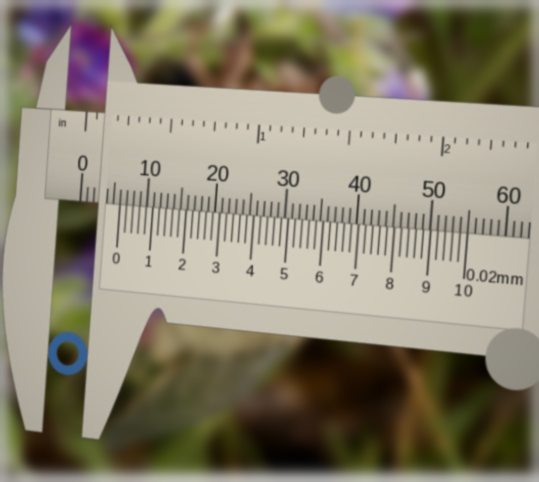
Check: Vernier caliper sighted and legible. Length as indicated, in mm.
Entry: 6.0 mm
